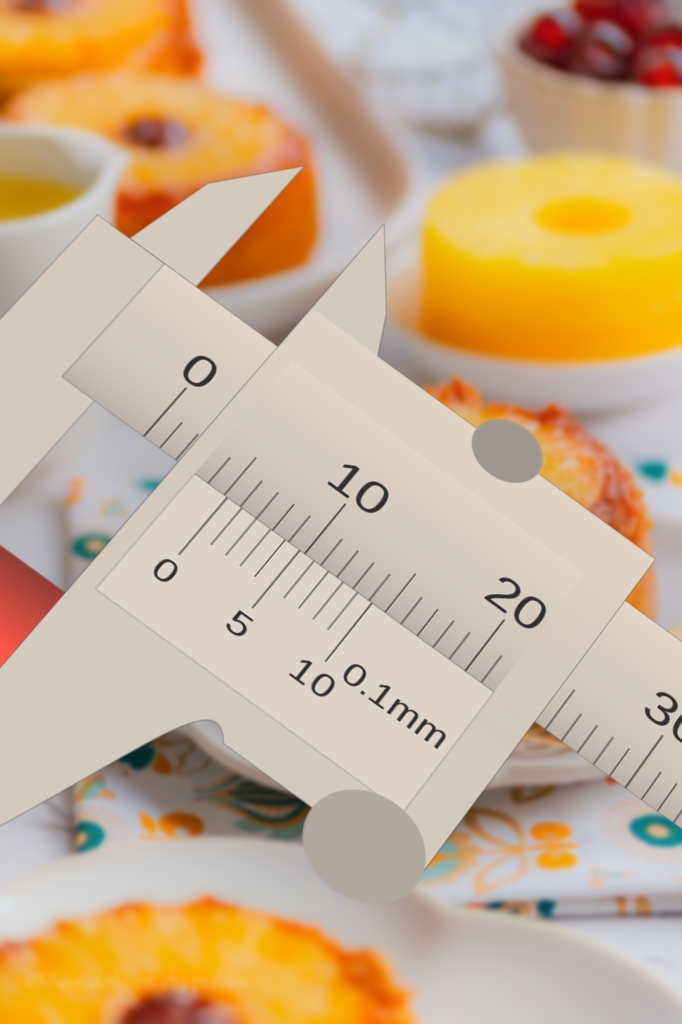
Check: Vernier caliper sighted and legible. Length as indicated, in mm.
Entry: 5.2 mm
